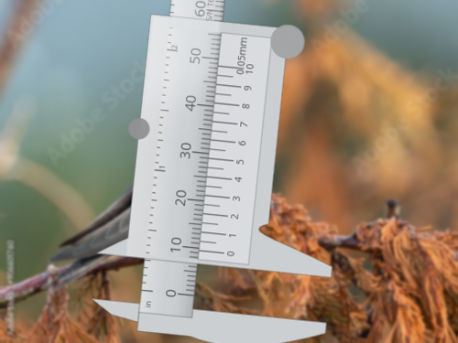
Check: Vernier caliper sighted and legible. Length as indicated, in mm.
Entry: 9.5 mm
